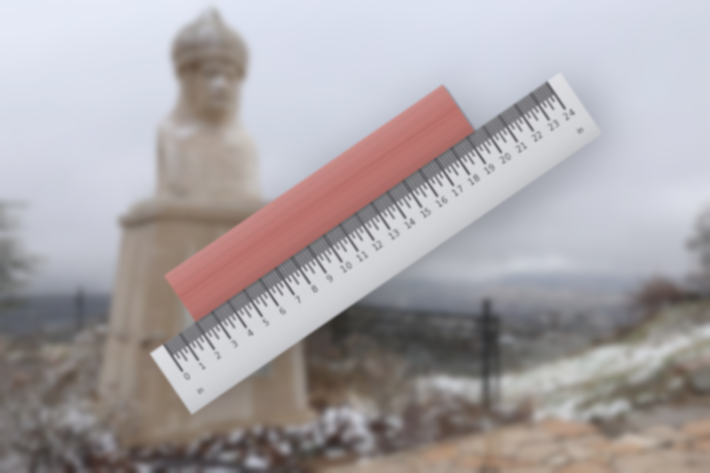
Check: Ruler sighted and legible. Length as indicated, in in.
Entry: 17.5 in
